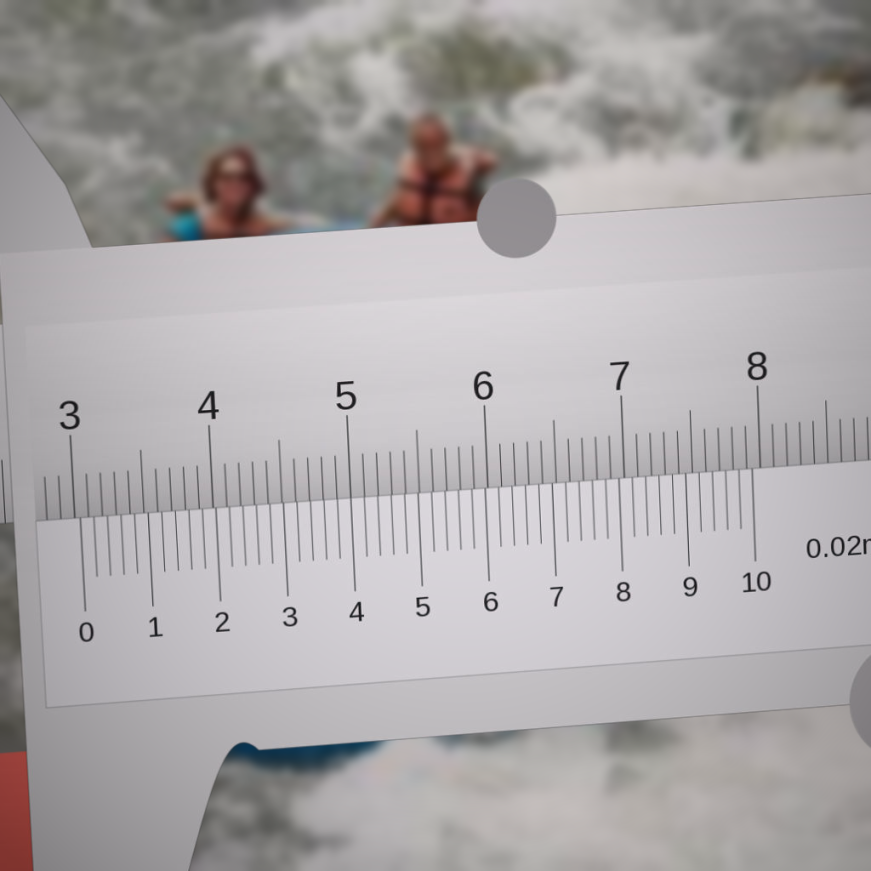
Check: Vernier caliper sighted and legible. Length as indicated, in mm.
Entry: 30.4 mm
